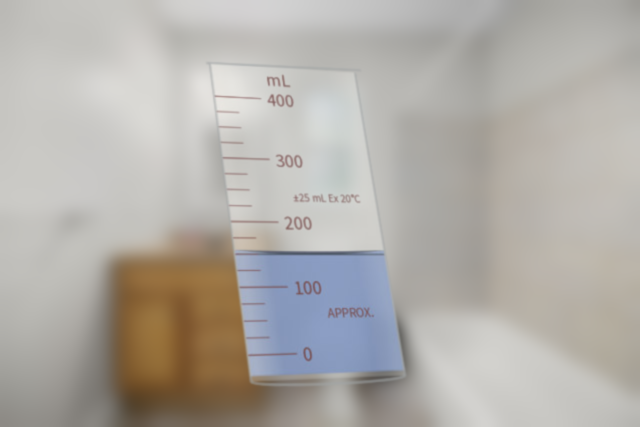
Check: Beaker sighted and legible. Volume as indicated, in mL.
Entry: 150 mL
